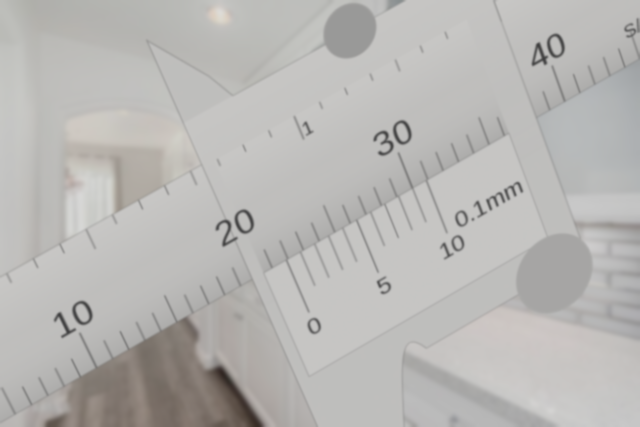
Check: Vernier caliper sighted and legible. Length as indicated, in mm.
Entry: 21.9 mm
